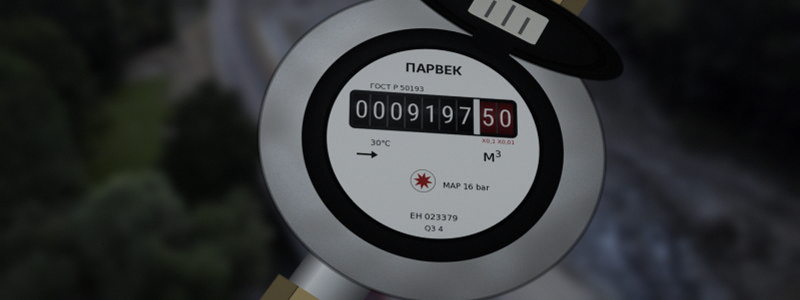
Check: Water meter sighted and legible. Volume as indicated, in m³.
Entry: 9197.50 m³
